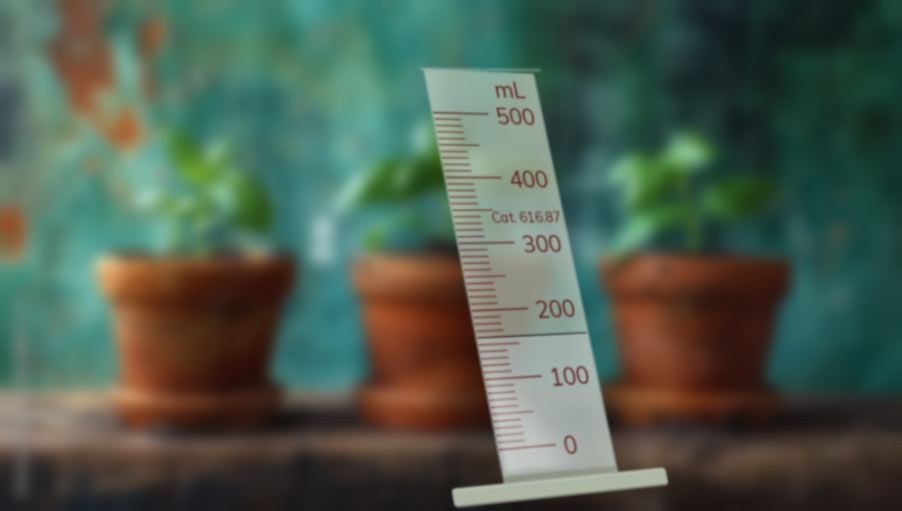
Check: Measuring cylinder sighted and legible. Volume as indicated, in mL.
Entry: 160 mL
